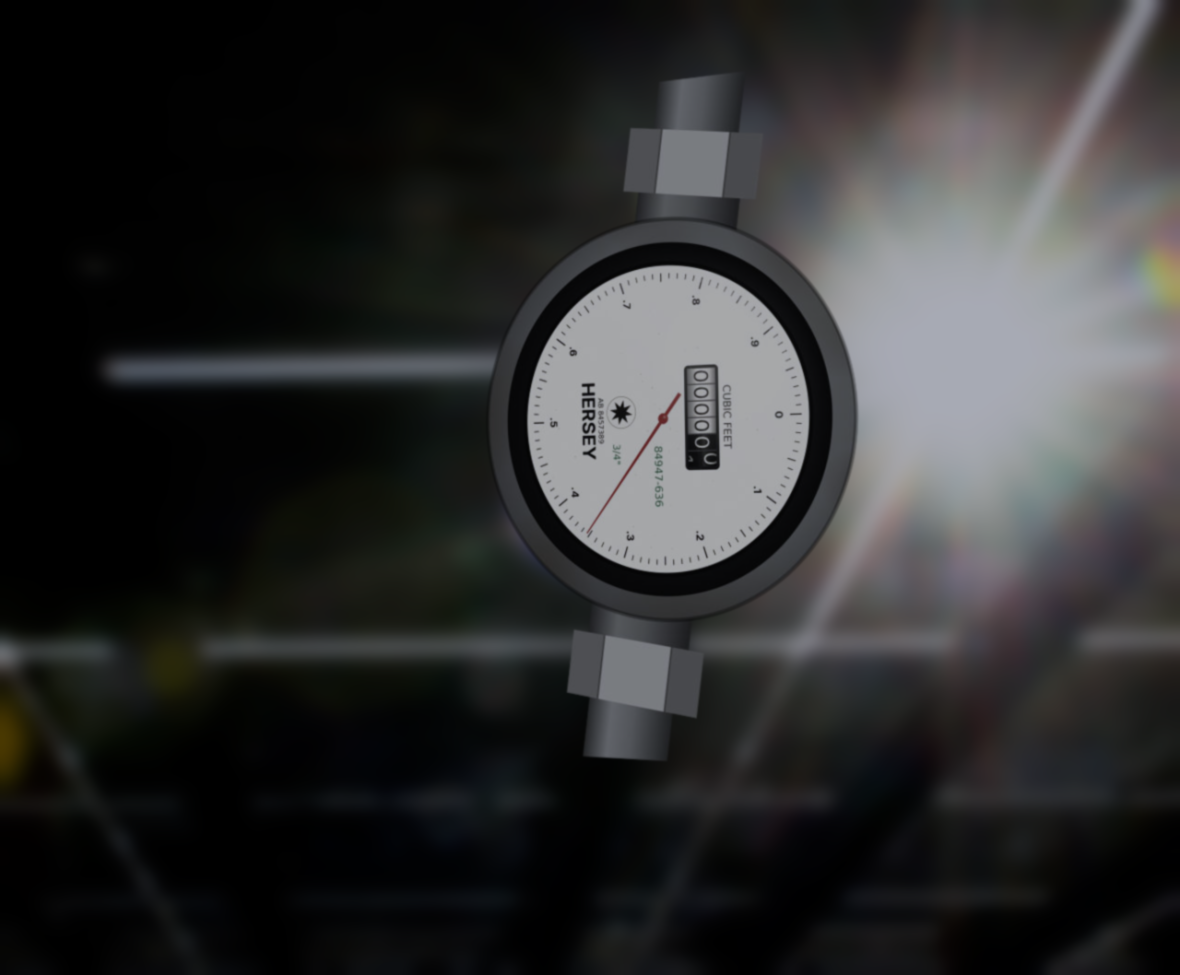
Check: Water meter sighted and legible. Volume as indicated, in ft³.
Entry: 0.35 ft³
